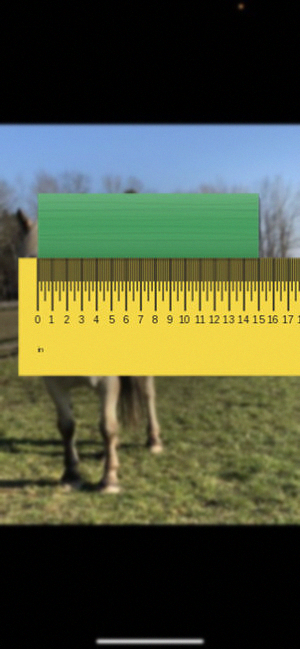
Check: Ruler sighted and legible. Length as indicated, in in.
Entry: 15 in
